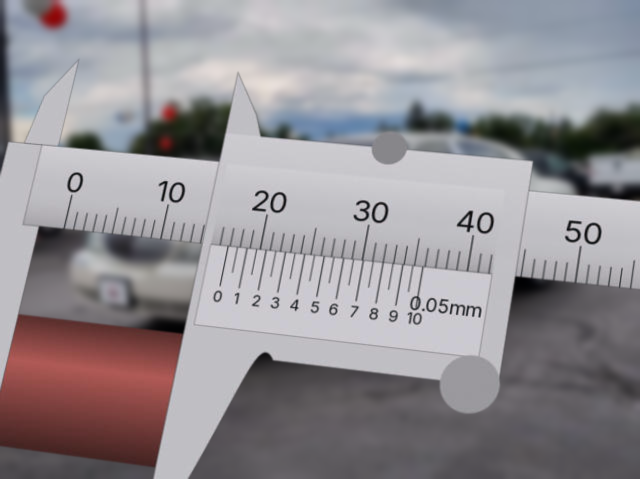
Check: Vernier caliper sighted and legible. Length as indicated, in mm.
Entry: 16.8 mm
